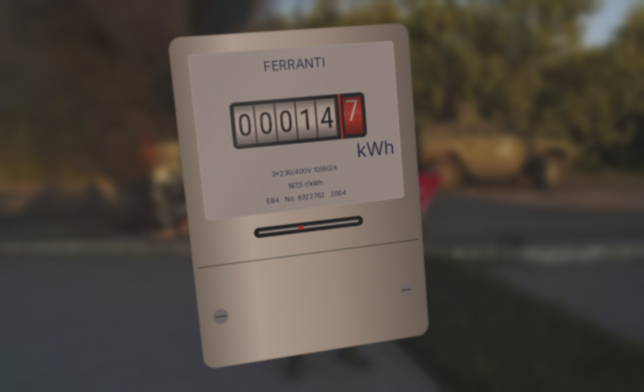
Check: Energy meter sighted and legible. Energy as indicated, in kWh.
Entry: 14.7 kWh
